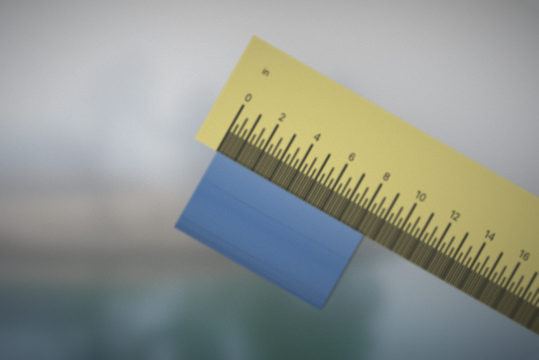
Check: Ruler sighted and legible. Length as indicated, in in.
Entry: 8.5 in
